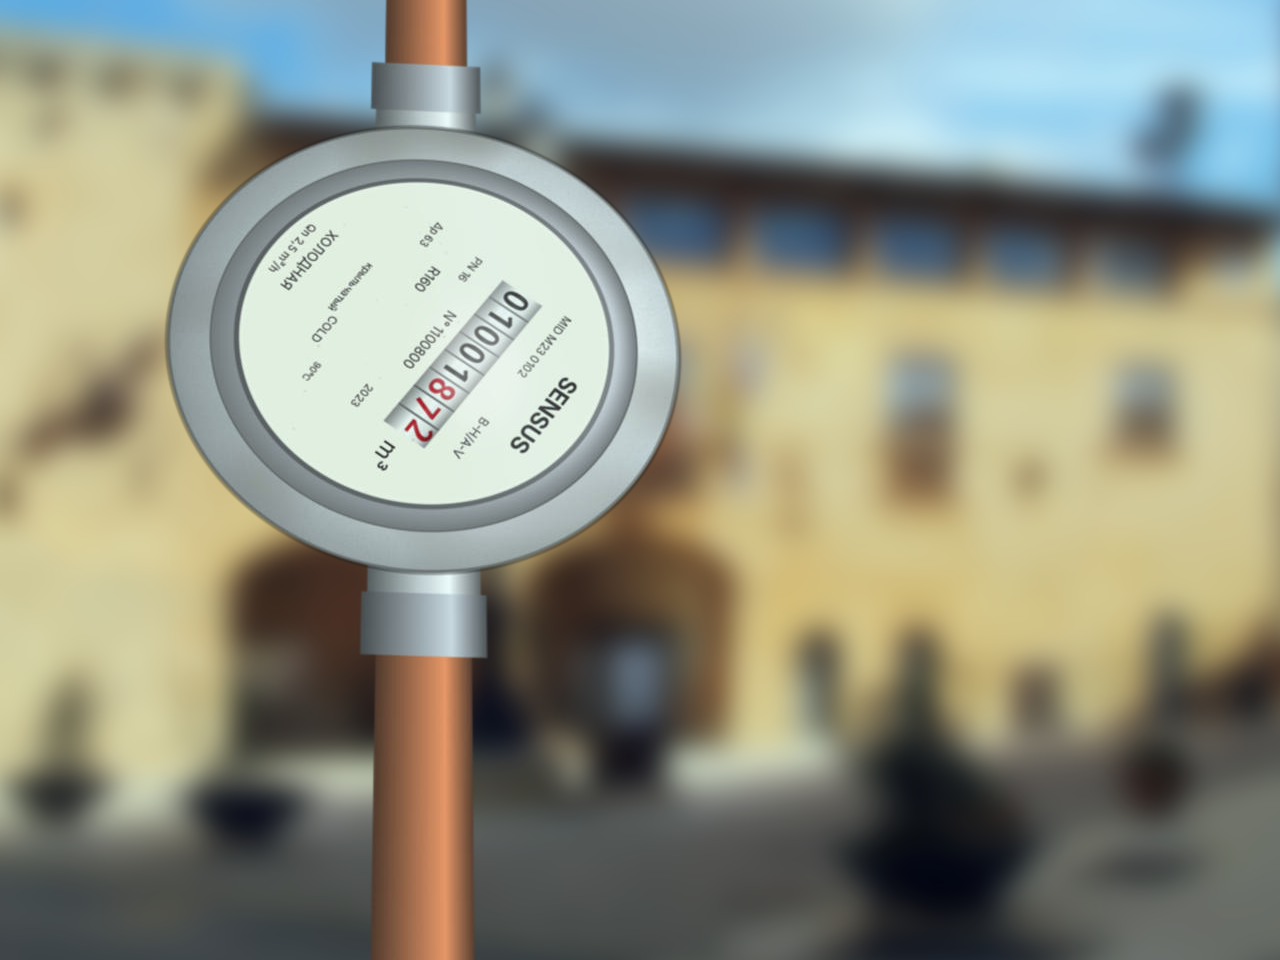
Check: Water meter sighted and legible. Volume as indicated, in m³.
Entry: 1001.872 m³
